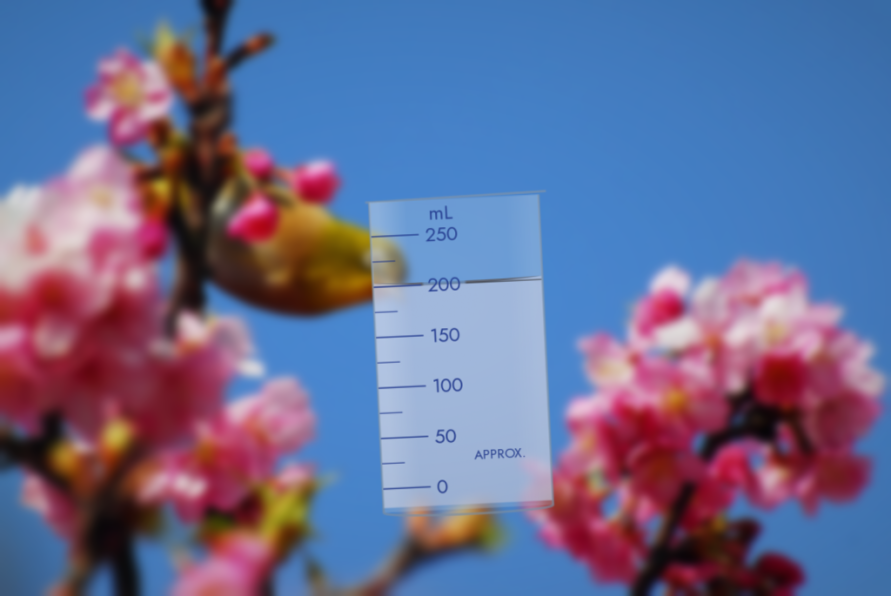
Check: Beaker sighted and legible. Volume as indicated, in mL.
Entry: 200 mL
